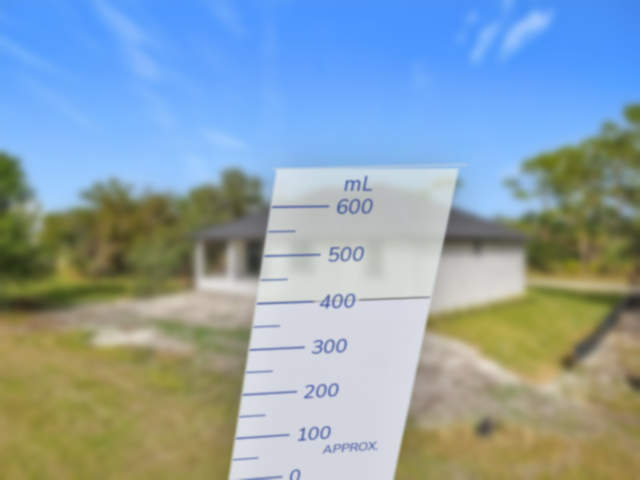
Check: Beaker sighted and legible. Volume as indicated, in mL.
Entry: 400 mL
